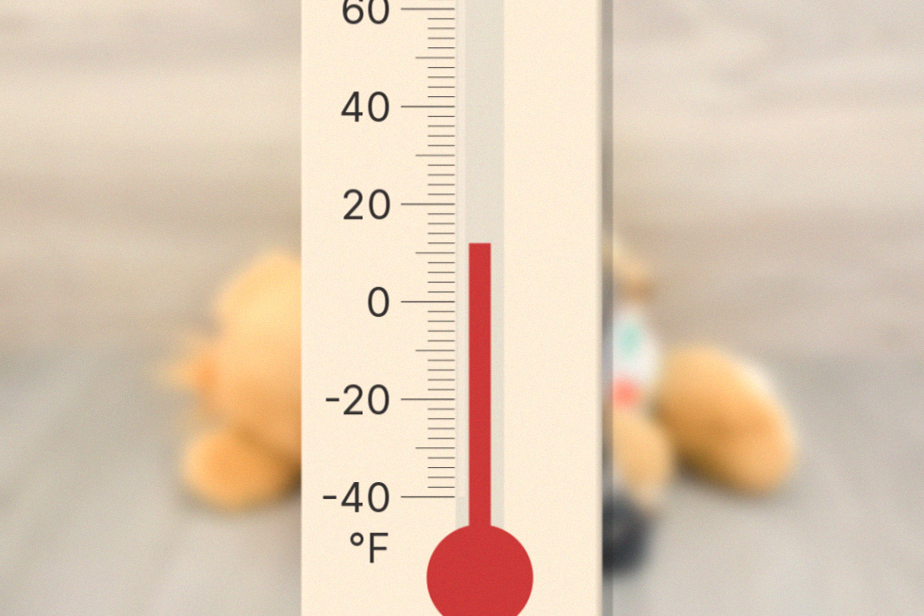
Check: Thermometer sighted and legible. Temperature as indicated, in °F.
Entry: 12 °F
